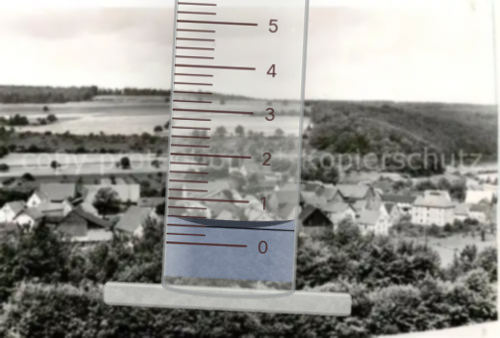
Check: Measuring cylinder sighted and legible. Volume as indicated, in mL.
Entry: 0.4 mL
